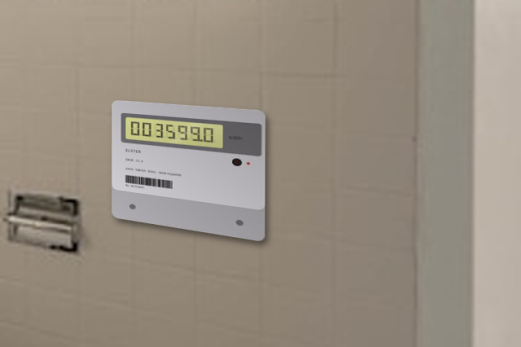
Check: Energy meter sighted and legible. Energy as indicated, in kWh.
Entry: 3599.0 kWh
